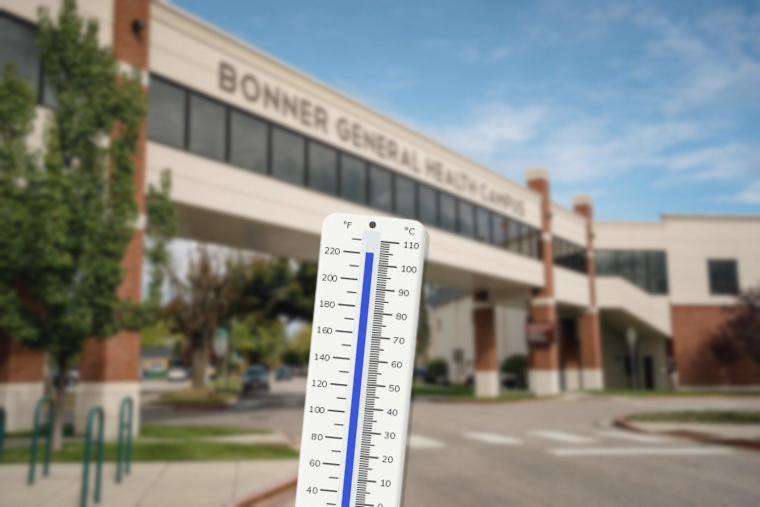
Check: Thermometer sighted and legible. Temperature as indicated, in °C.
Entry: 105 °C
